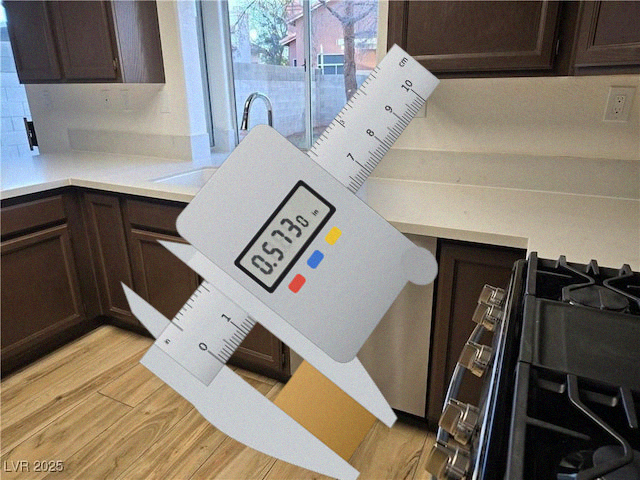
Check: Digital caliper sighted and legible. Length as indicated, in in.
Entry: 0.5730 in
